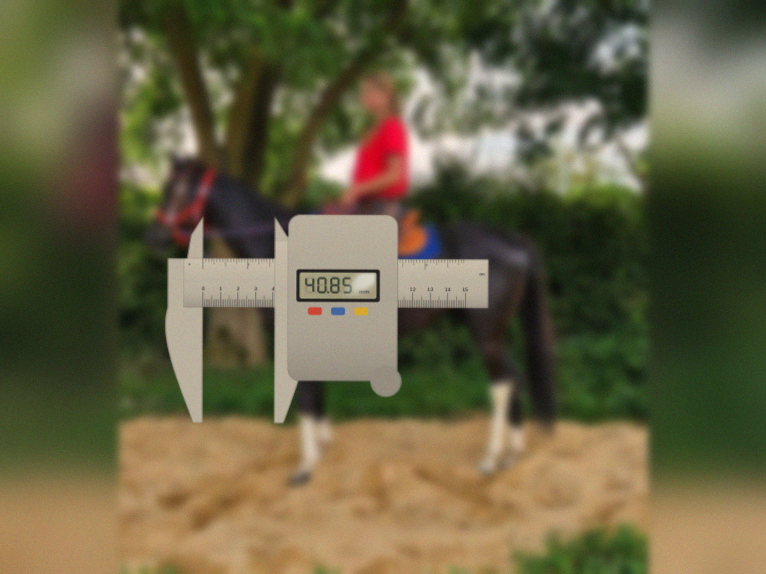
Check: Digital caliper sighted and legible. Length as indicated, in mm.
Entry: 40.85 mm
